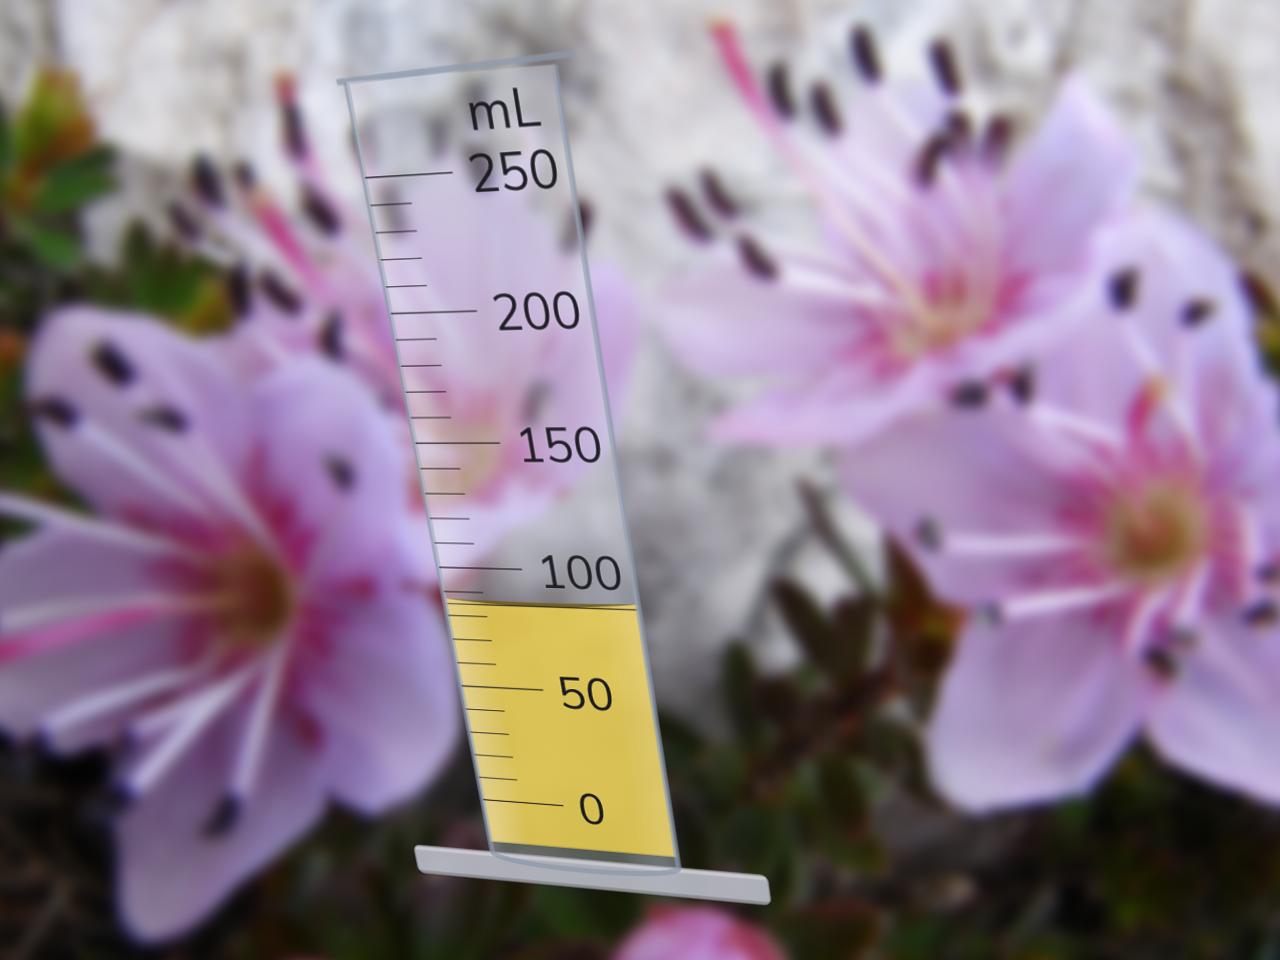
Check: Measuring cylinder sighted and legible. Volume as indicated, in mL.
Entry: 85 mL
